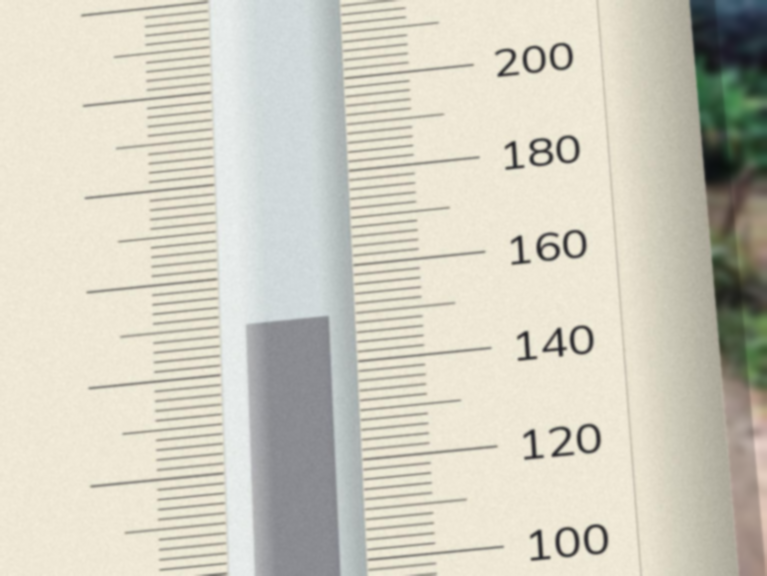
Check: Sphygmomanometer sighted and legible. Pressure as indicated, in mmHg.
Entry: 150 mmHg
